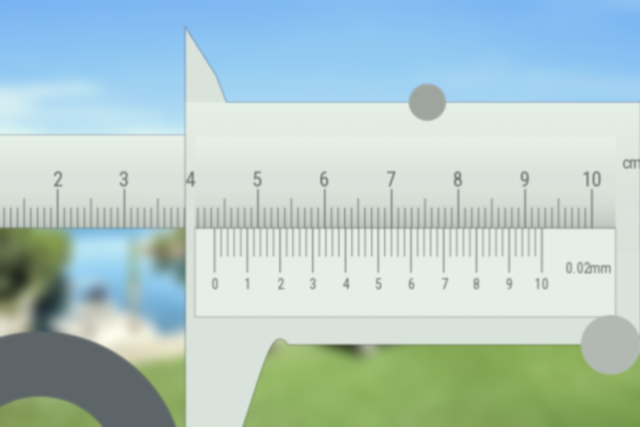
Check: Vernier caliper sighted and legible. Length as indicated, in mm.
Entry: 43.5 mm
